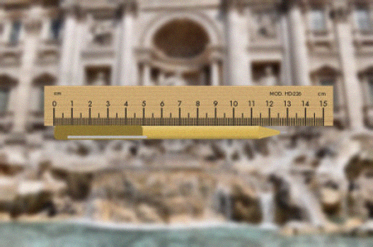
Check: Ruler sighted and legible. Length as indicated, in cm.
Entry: 13 cm
